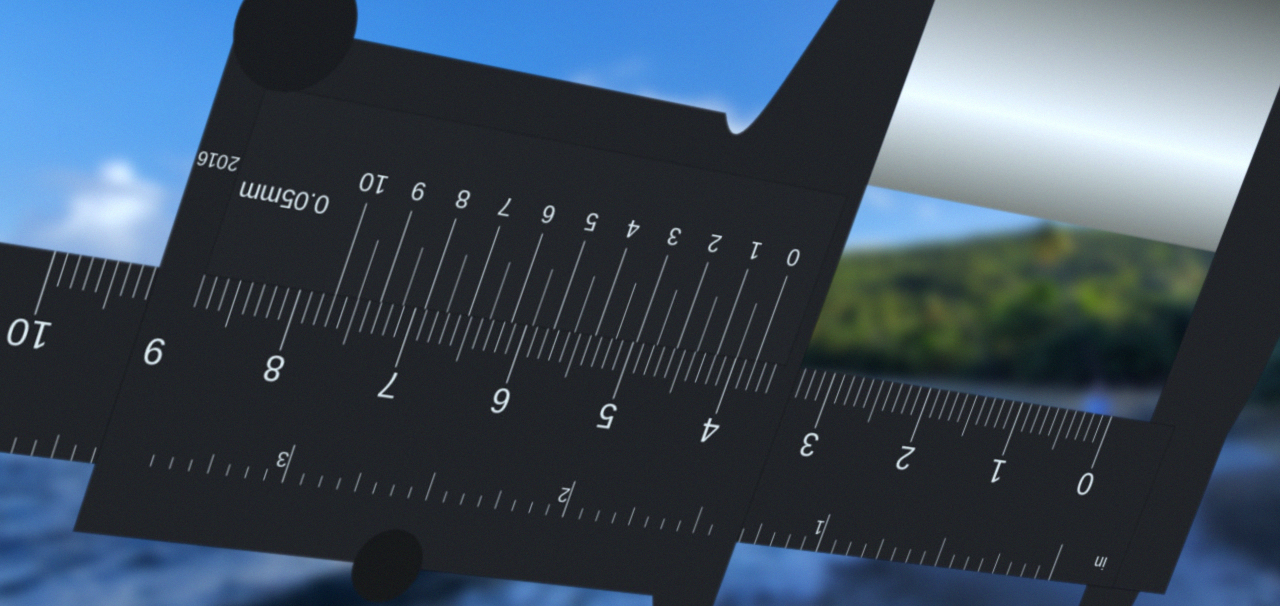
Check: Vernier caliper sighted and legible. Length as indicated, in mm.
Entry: 38.0 mm
